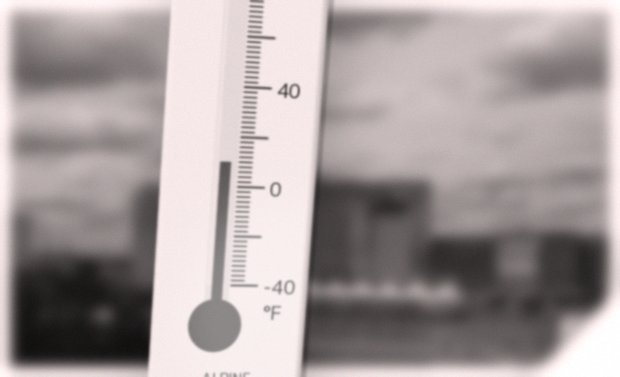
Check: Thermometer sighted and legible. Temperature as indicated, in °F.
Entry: 10 °F
